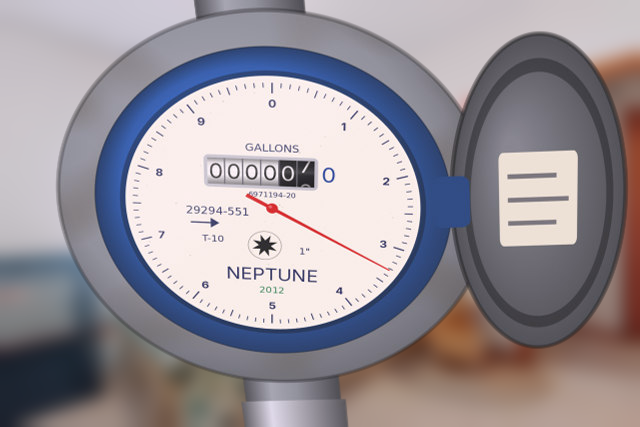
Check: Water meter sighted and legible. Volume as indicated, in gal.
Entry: 73.3 gal
